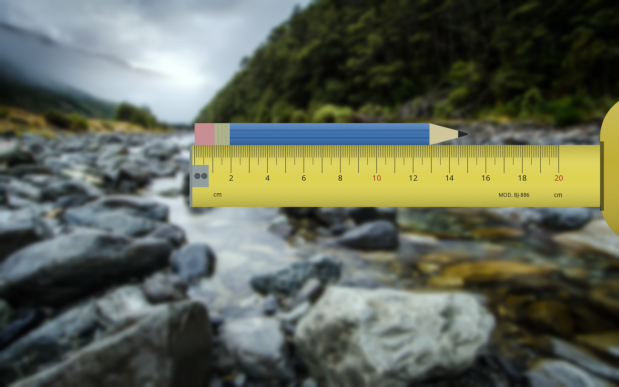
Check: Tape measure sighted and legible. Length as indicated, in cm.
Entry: 15 cm
